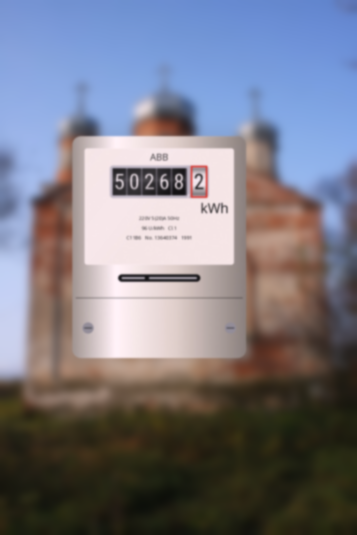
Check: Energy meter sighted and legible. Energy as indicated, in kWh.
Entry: 50268.2 kWh
